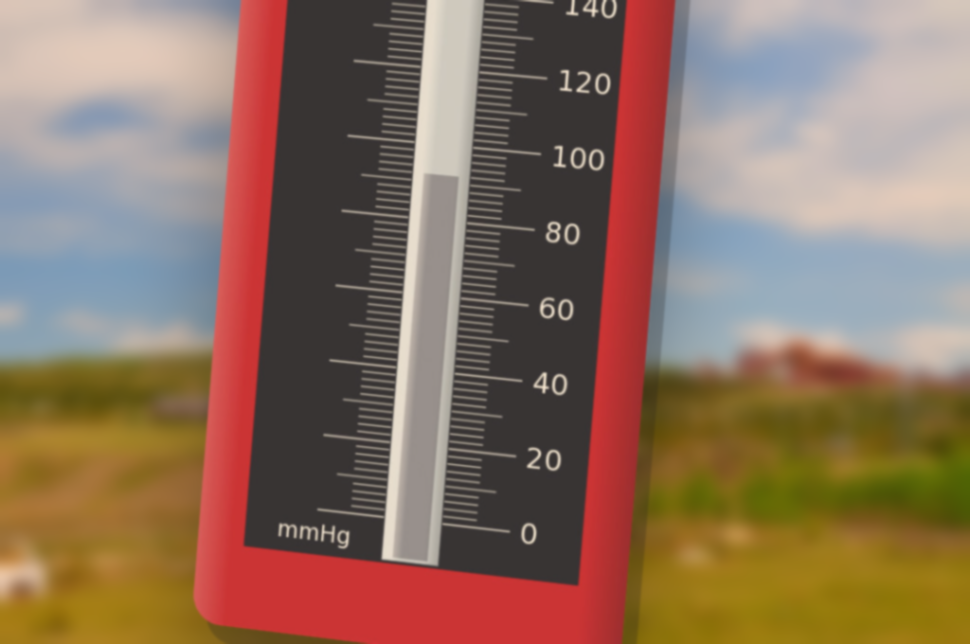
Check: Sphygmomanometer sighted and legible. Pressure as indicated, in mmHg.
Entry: 92 mmHg
